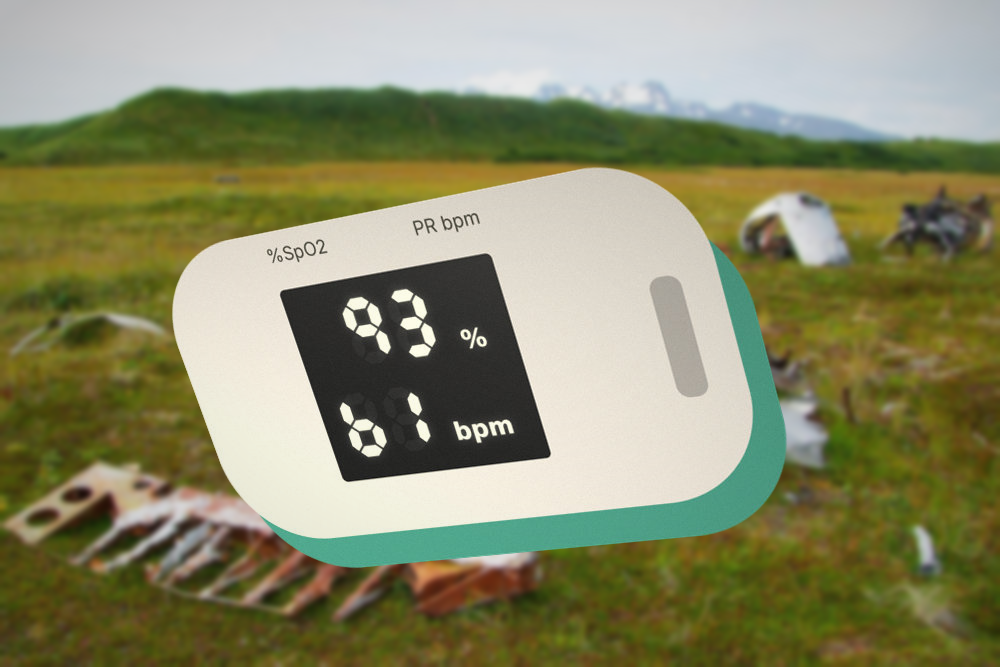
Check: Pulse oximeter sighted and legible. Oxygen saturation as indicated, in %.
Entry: 93 %
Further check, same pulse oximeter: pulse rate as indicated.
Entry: 61 bpm
